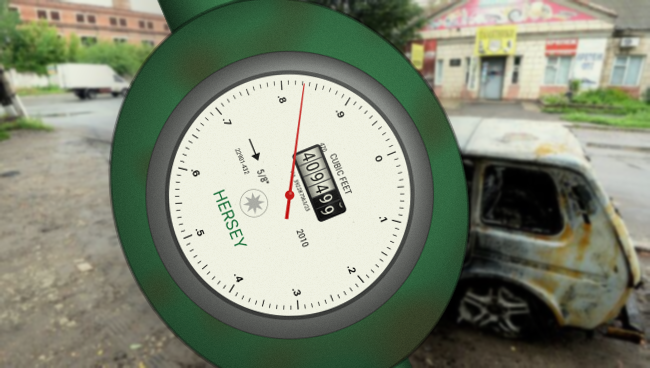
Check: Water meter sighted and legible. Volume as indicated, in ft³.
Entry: 409498.83 ft³
